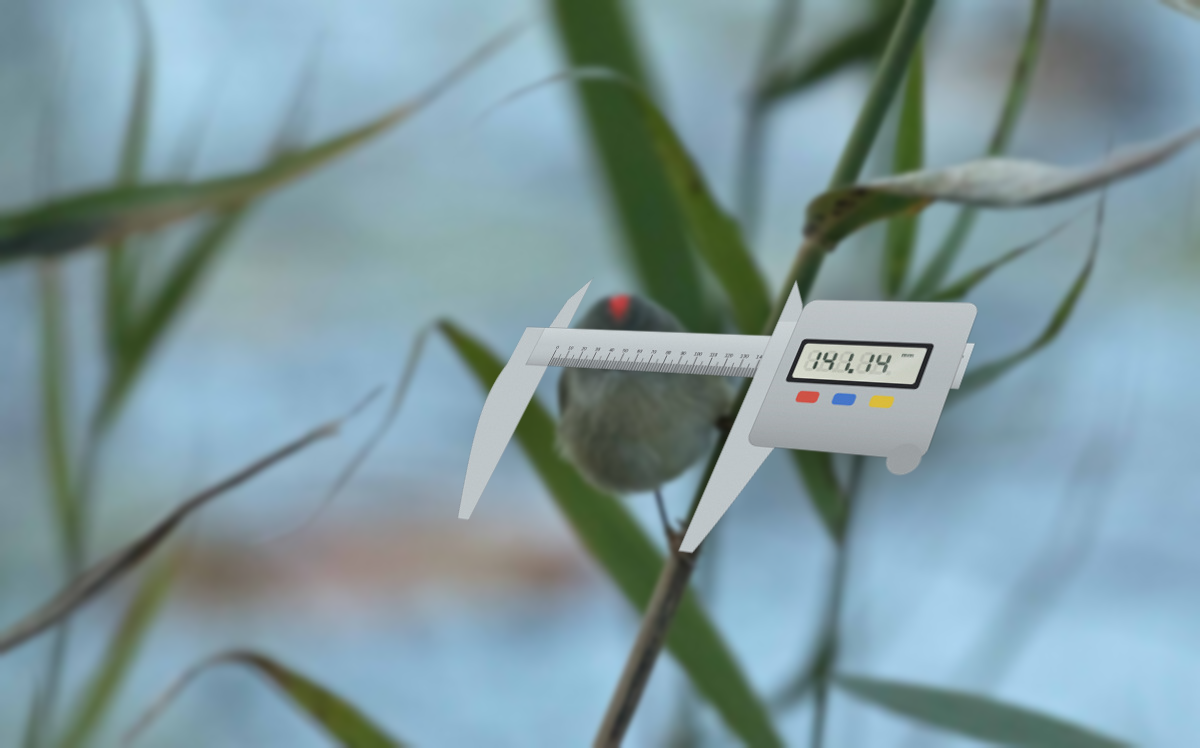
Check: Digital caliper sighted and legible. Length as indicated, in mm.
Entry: 141.14 mm
